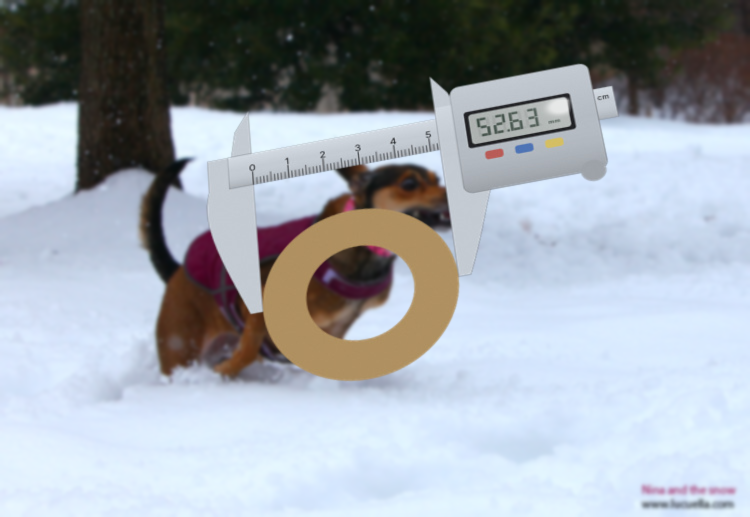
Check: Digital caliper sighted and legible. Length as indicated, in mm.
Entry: 52.63 mm
